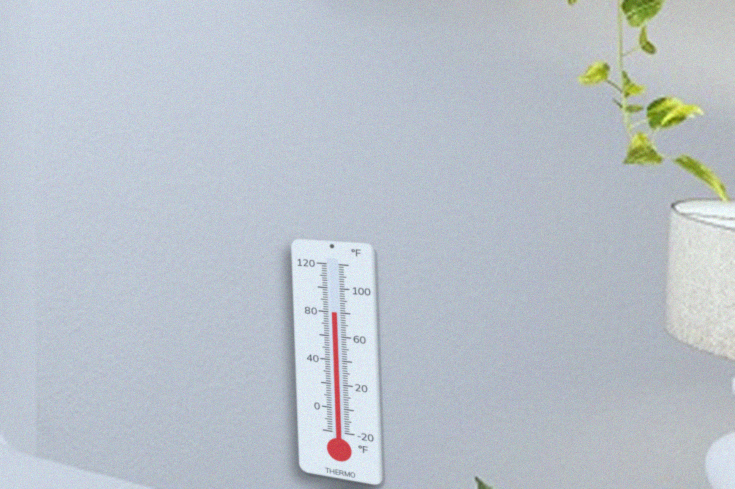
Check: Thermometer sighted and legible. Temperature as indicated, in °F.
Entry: 80 °F
